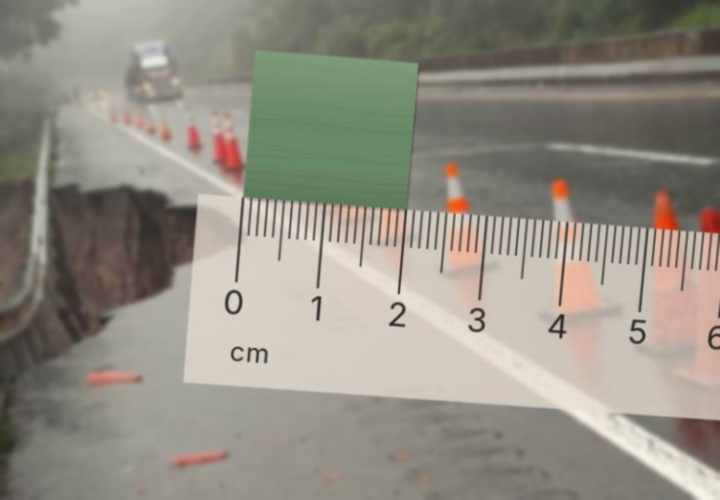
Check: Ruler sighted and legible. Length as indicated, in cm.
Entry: 2 cm
